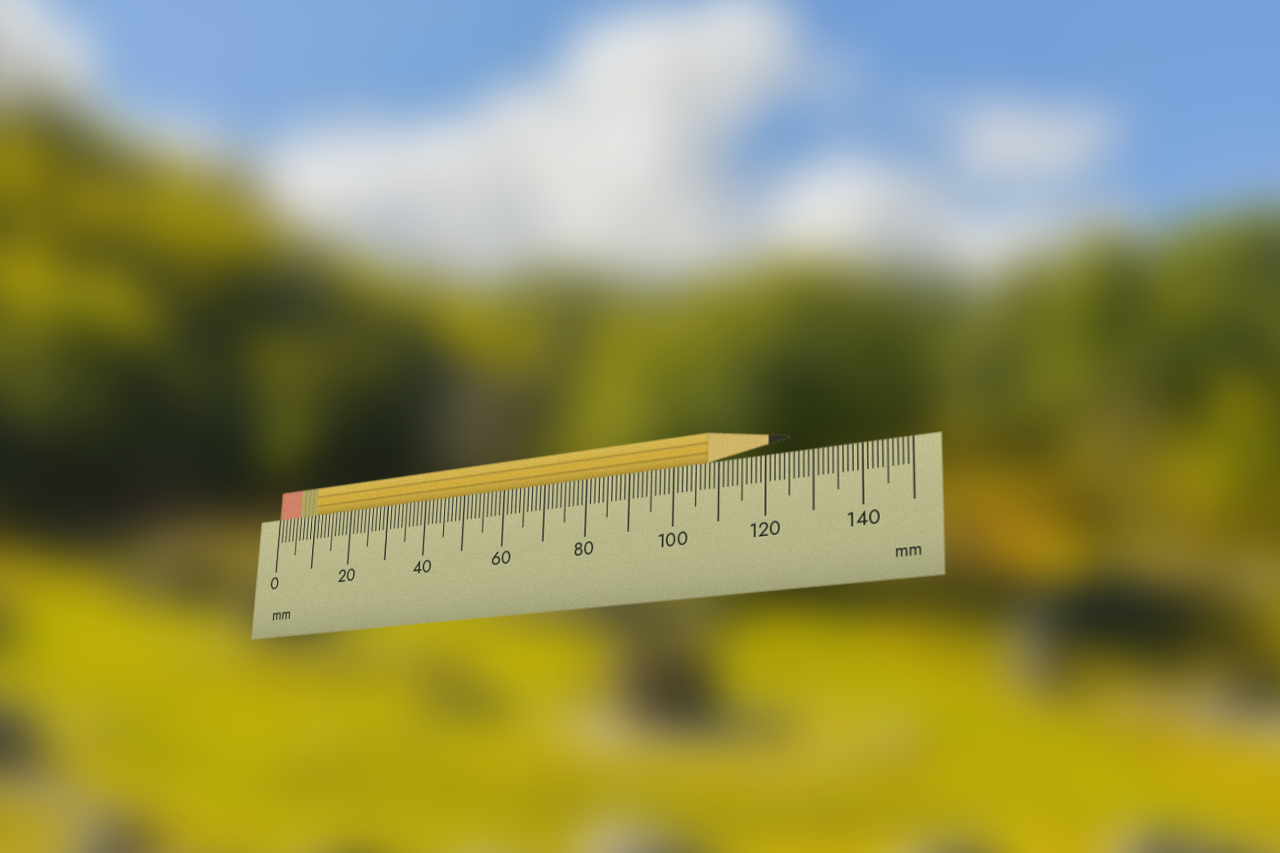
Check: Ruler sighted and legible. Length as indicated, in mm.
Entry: 125 mm
